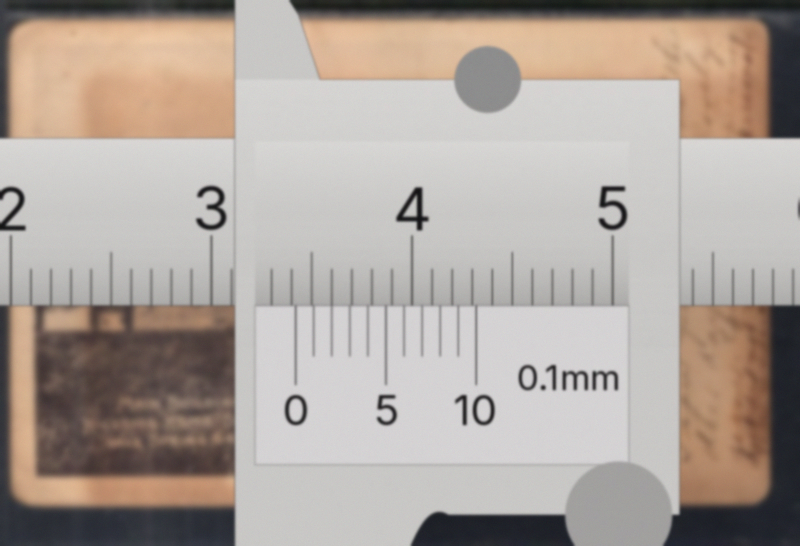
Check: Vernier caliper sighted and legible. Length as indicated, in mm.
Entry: 34.2 mm
